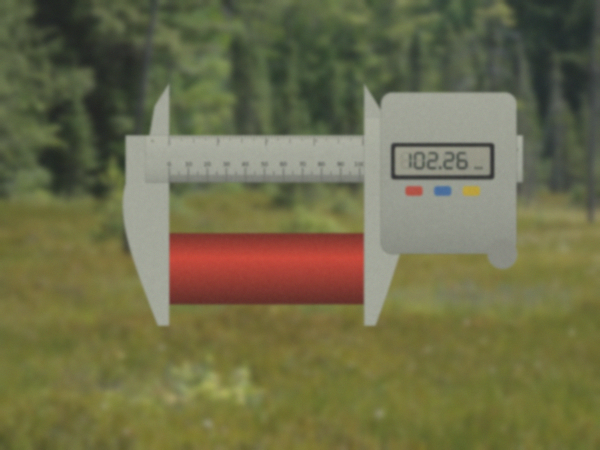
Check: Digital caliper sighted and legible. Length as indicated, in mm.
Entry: 102.26 mm
